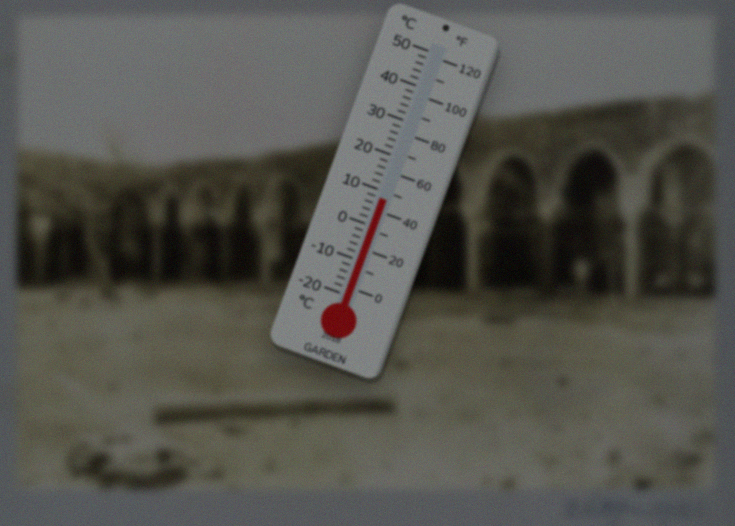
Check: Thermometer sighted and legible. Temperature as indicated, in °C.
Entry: 8 °C
